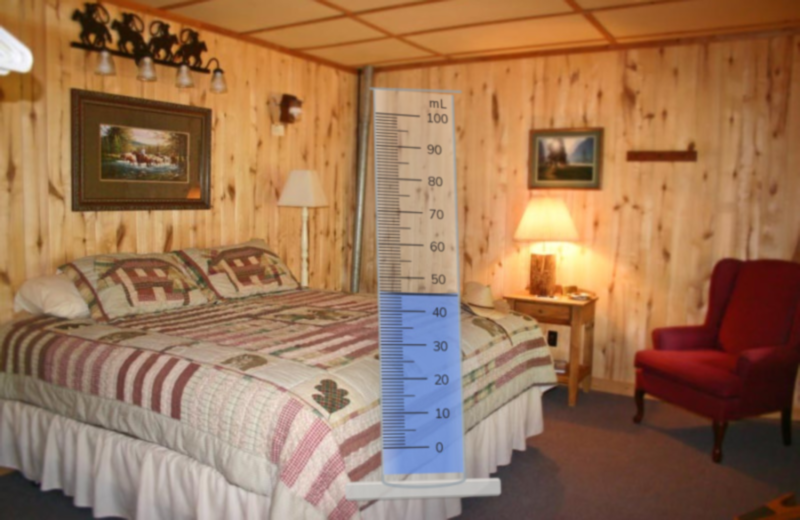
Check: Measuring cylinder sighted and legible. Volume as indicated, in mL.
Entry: 45 mL
